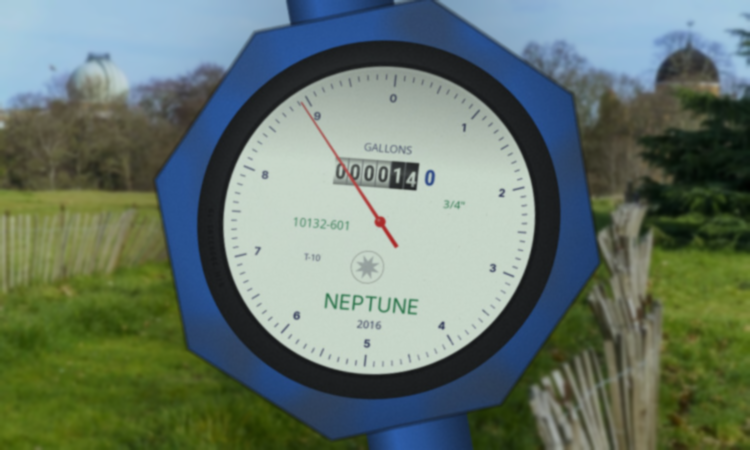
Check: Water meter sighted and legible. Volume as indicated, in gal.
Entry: 138.9 gal
